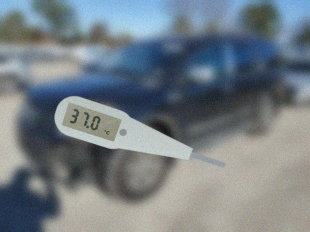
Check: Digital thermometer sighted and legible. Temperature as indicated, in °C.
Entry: 37.0 °C
